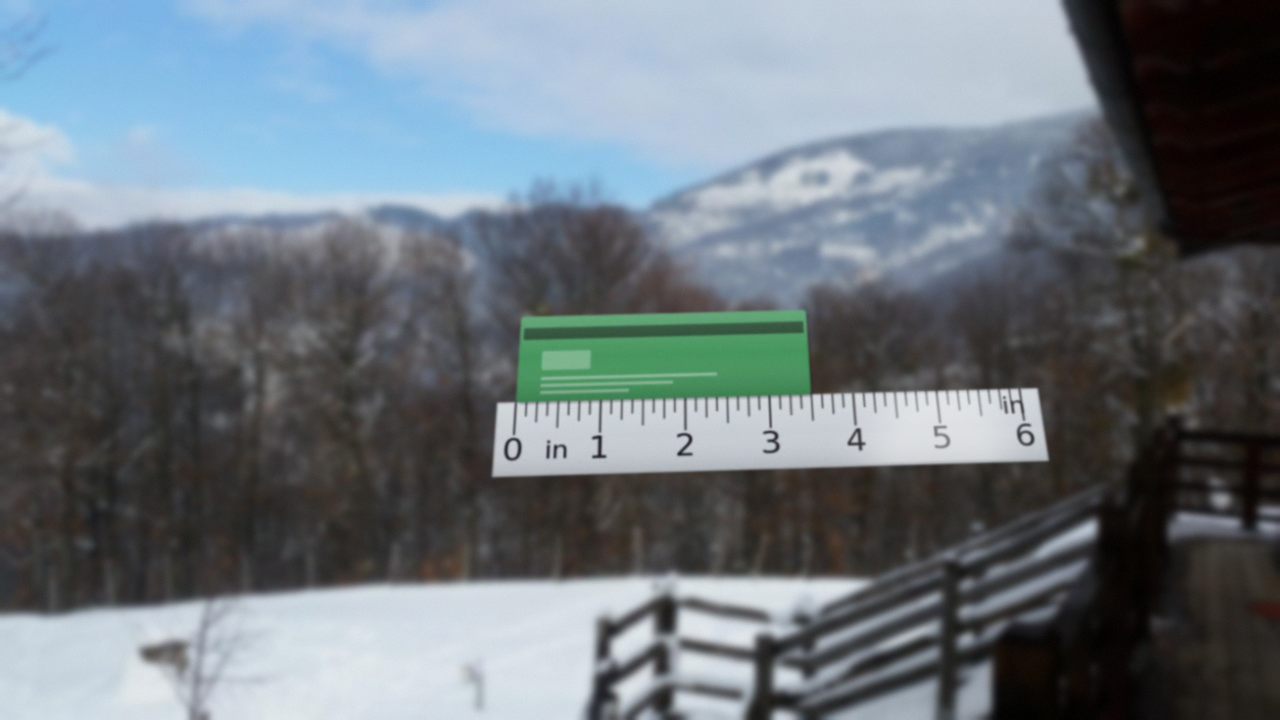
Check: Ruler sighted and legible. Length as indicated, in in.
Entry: 3.5 in
